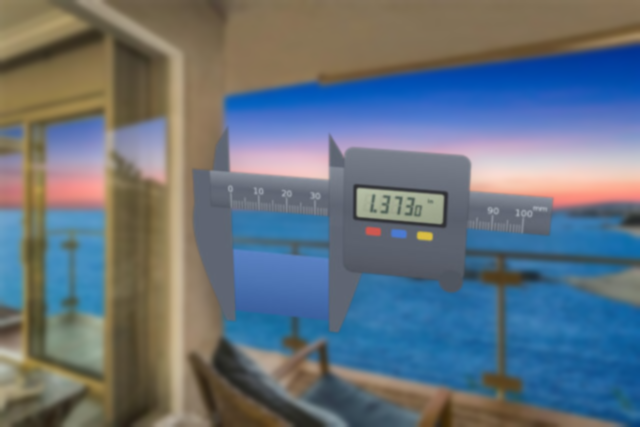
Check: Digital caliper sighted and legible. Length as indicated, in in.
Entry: 1.3730 in
